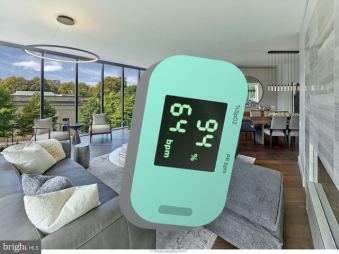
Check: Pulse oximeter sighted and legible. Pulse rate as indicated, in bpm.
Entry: 64 bpm
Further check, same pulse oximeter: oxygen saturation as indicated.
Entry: 94 %
